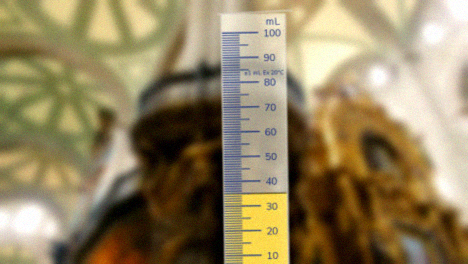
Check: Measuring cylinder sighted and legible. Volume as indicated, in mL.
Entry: 35 mL
